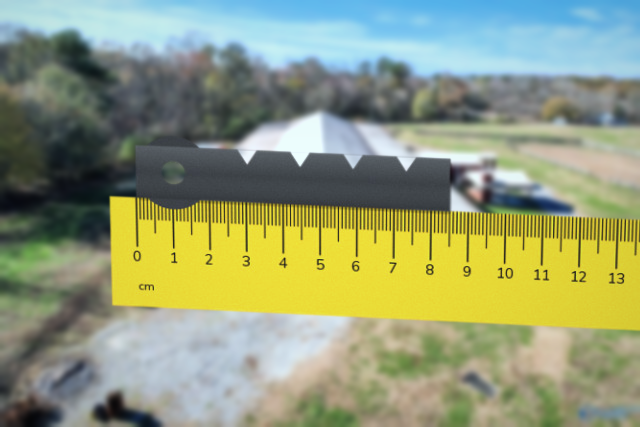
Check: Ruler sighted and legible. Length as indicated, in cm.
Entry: 8.5 cm
